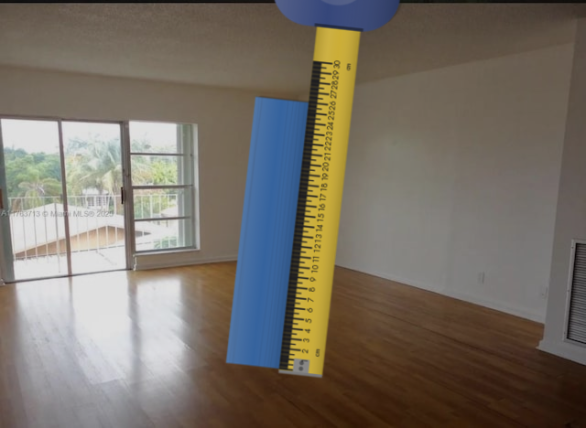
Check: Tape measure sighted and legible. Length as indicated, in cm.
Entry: 26 cm
